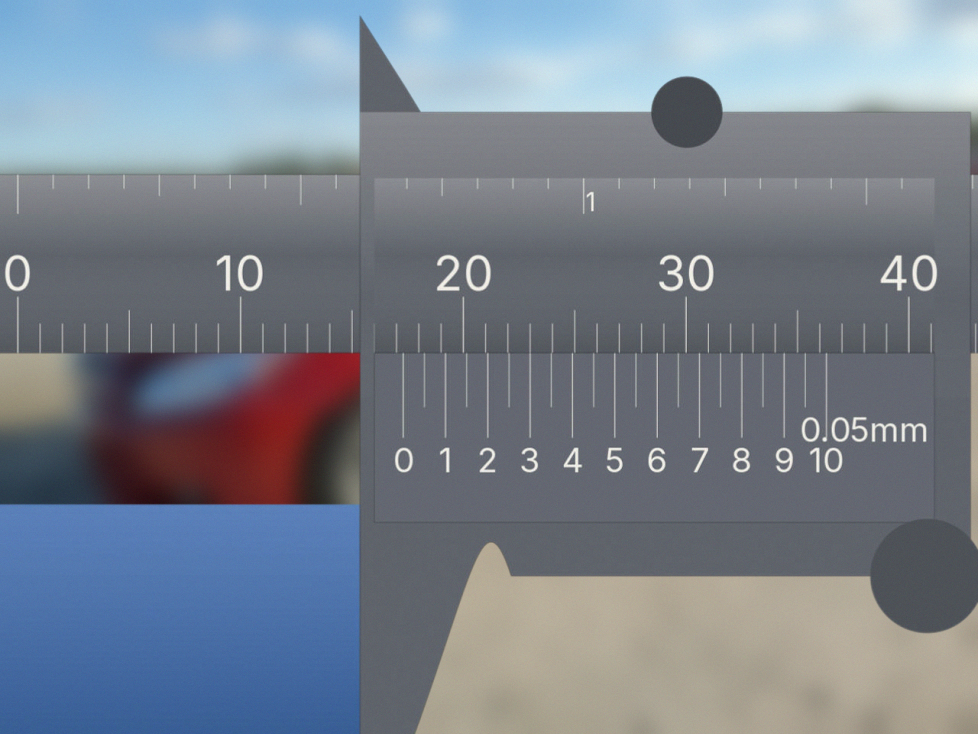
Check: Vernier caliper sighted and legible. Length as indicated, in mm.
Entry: 17.30 mm
